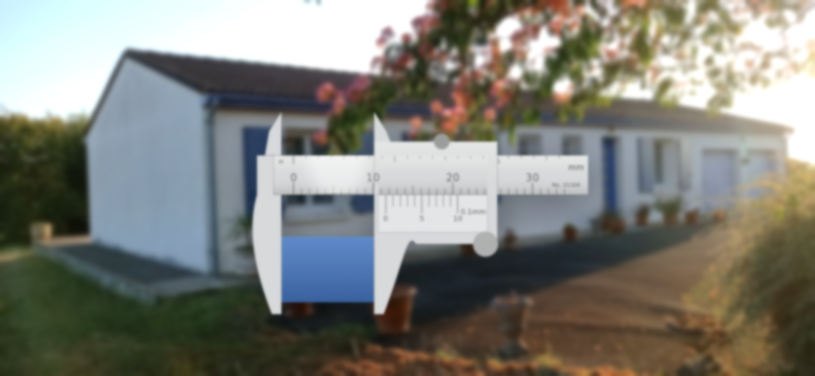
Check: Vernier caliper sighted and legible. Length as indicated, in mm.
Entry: 11.6 mm
